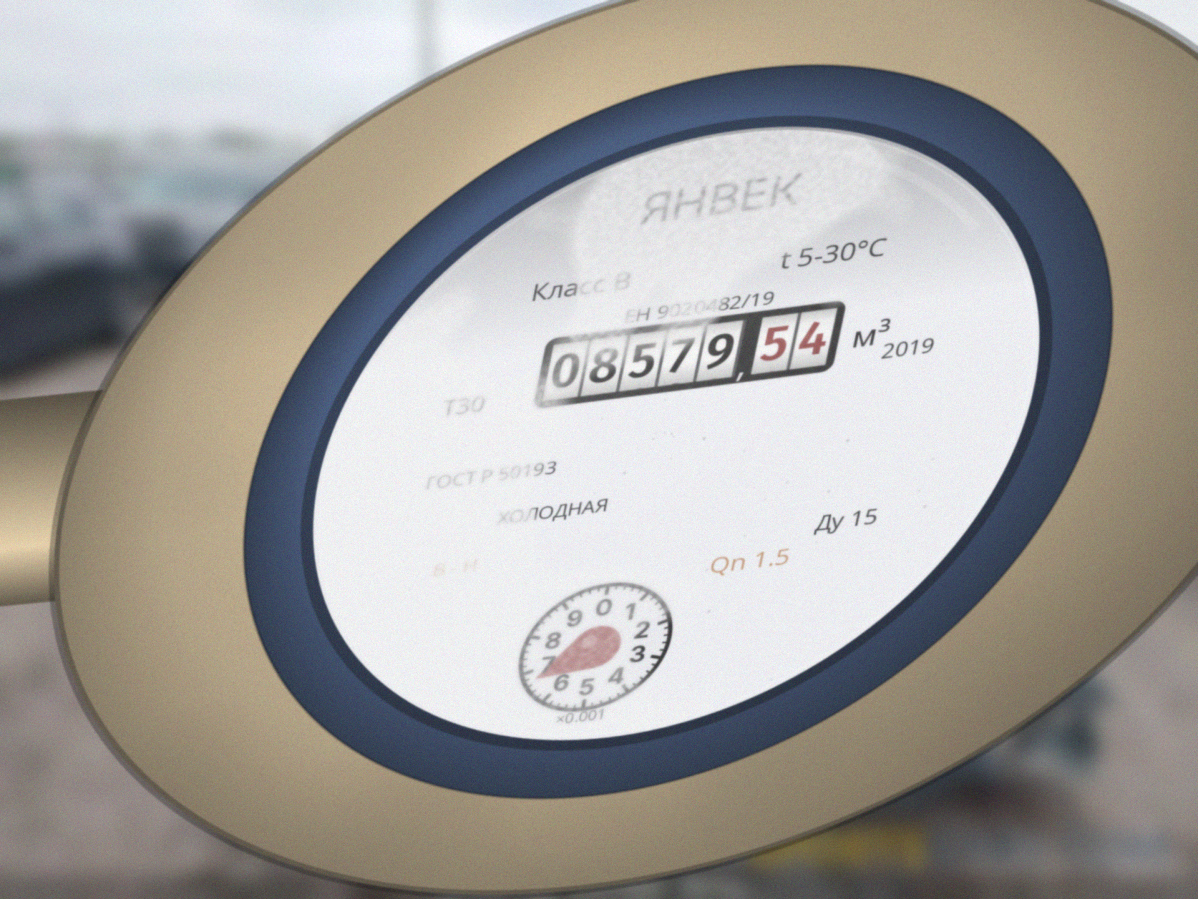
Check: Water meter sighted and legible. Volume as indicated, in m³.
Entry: 8579.546 m³
